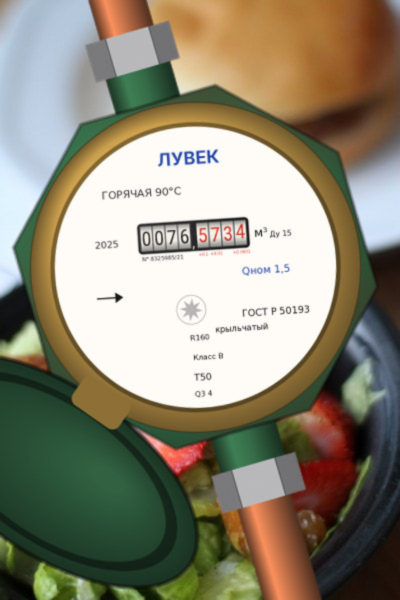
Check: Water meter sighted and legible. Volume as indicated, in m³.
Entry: 76.5734 m³
